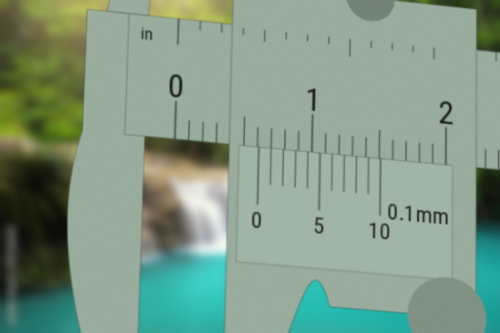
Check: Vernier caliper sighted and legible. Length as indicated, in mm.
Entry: 6.1 mm
